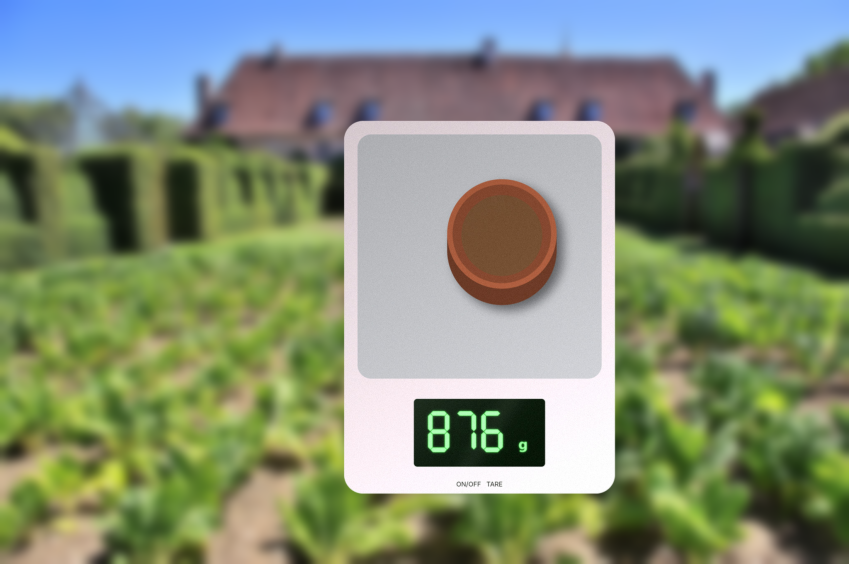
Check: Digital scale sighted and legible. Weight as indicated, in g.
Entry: 876 g
